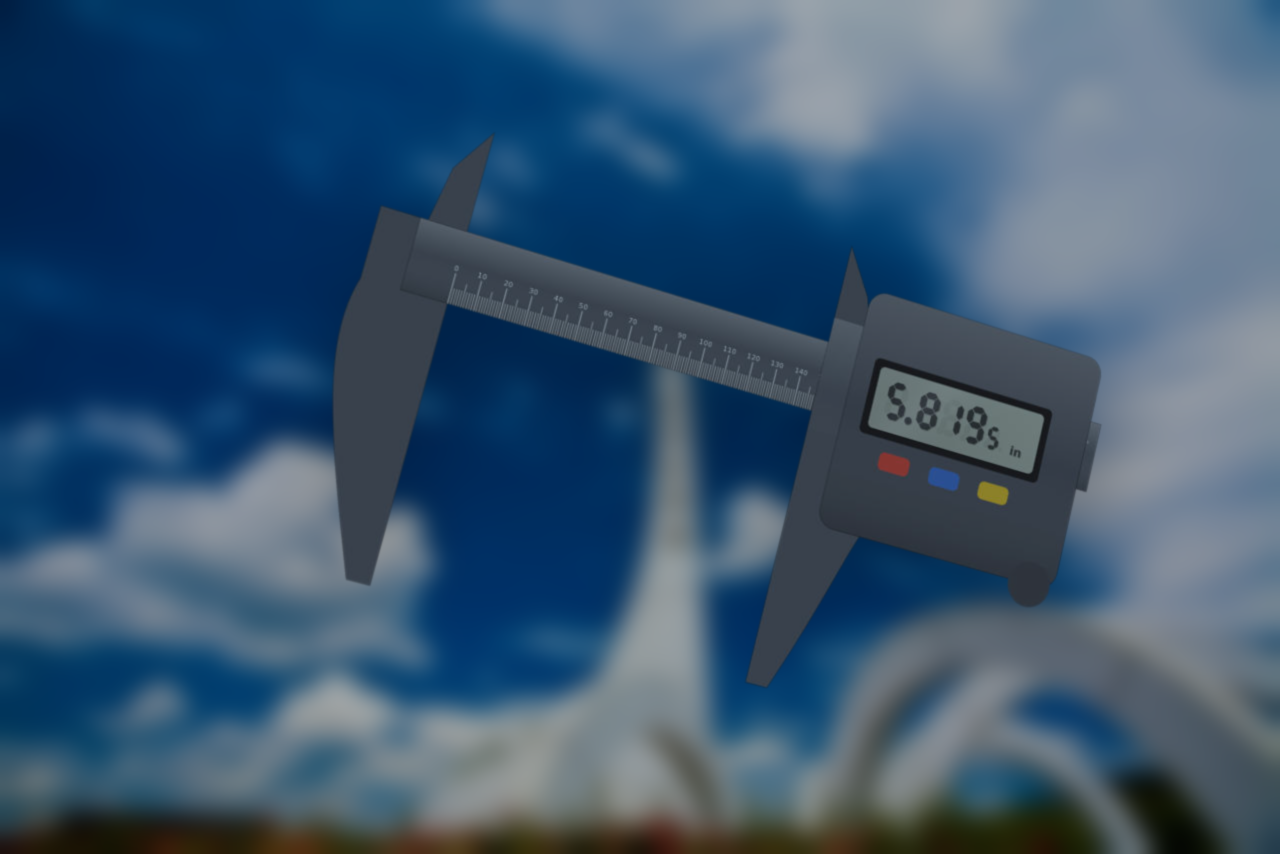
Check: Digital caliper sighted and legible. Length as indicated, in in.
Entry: 5.8195 in
